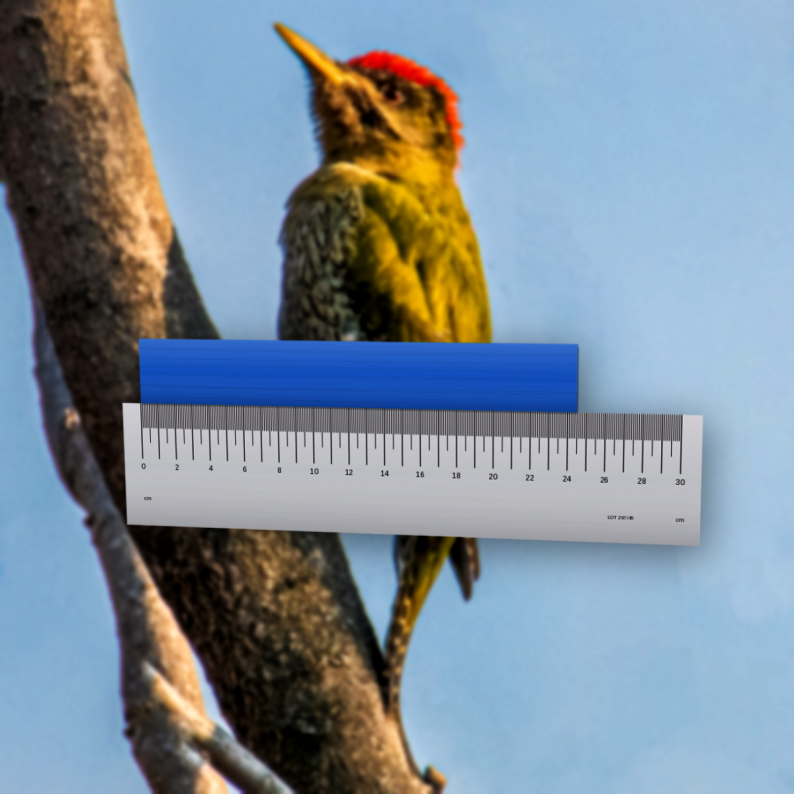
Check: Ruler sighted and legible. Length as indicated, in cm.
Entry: 24.5 cm
